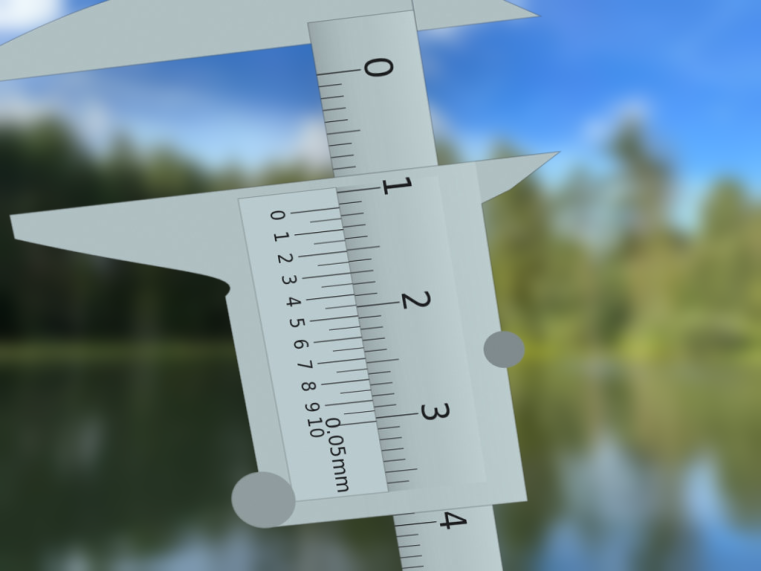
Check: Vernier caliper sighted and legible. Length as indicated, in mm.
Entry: 11.3 mm
